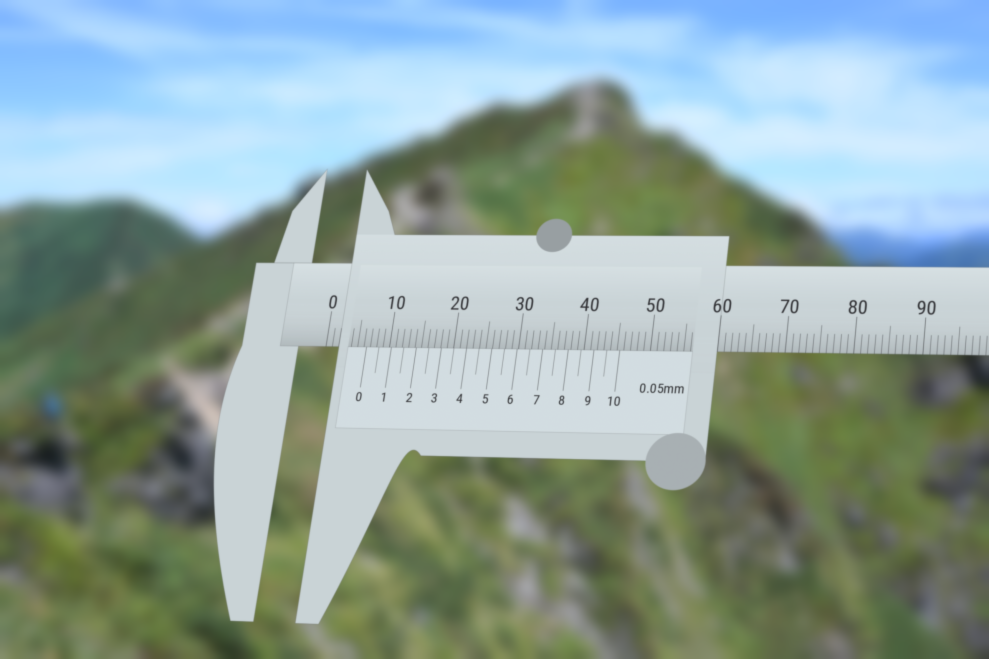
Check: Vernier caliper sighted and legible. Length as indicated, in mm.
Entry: 6.4 mm
